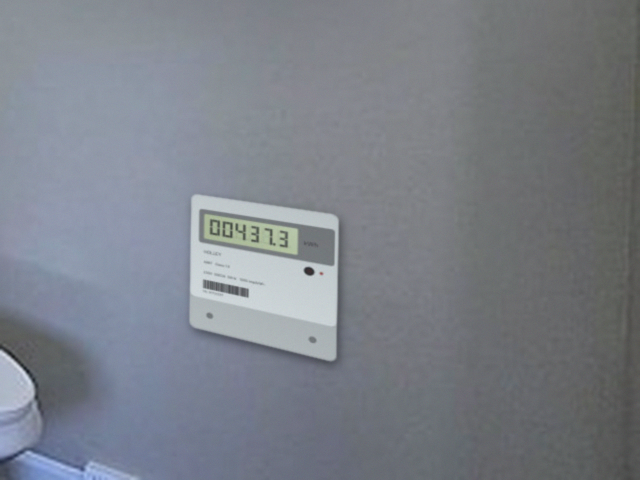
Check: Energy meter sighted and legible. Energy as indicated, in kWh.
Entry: 437.3 kWh
